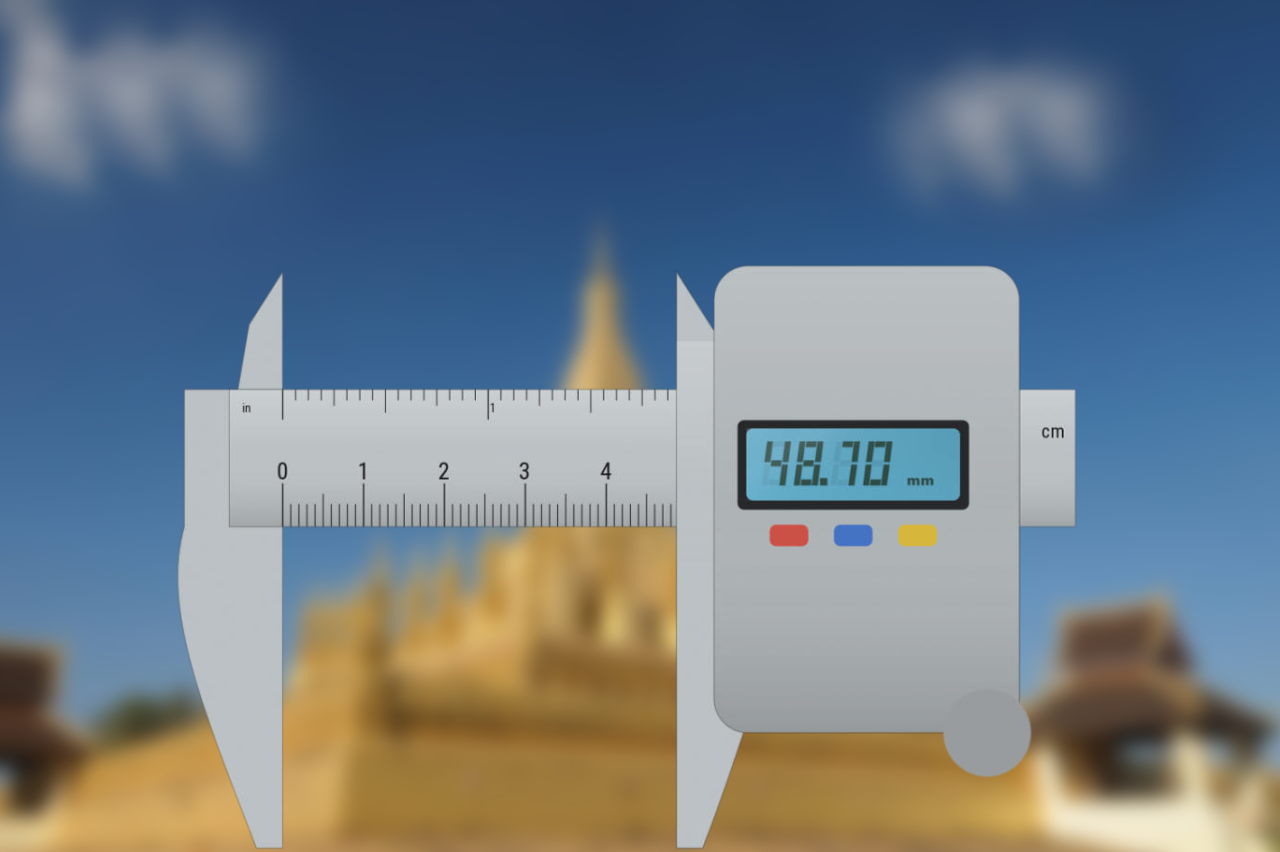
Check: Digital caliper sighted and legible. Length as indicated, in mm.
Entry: 48.70 mm
